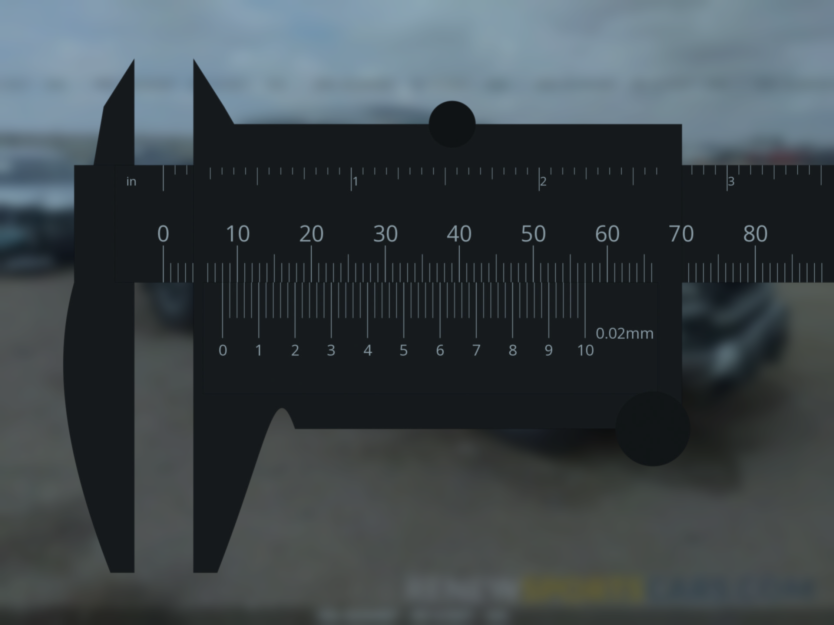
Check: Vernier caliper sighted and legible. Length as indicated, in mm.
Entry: 8.0 mm
